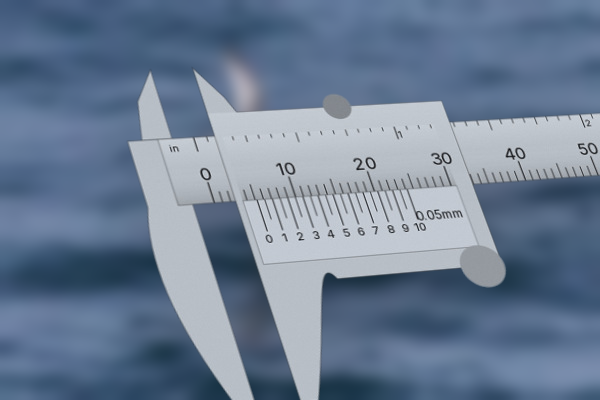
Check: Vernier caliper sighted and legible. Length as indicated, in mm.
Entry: 5.2 mm
